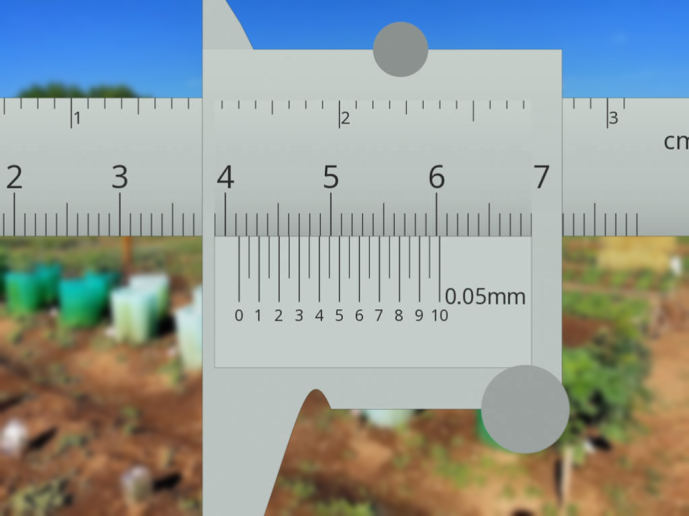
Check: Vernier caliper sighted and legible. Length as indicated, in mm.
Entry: 41.3 mm
